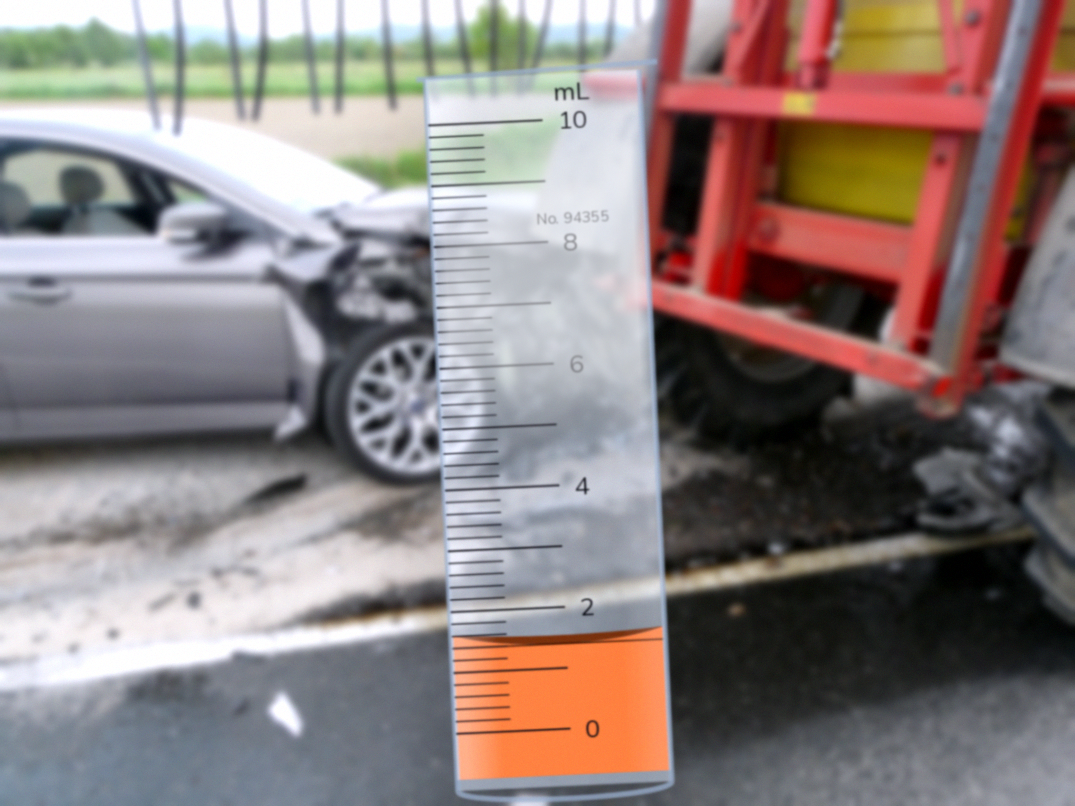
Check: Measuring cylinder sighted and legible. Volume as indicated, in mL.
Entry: 1.4 mL
